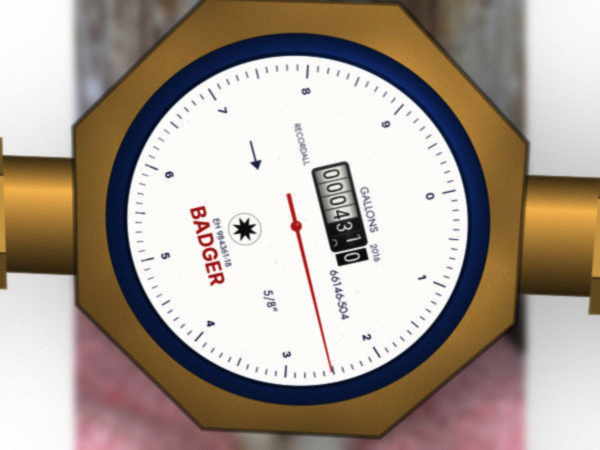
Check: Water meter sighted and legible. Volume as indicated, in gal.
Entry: 4312.5 gal
